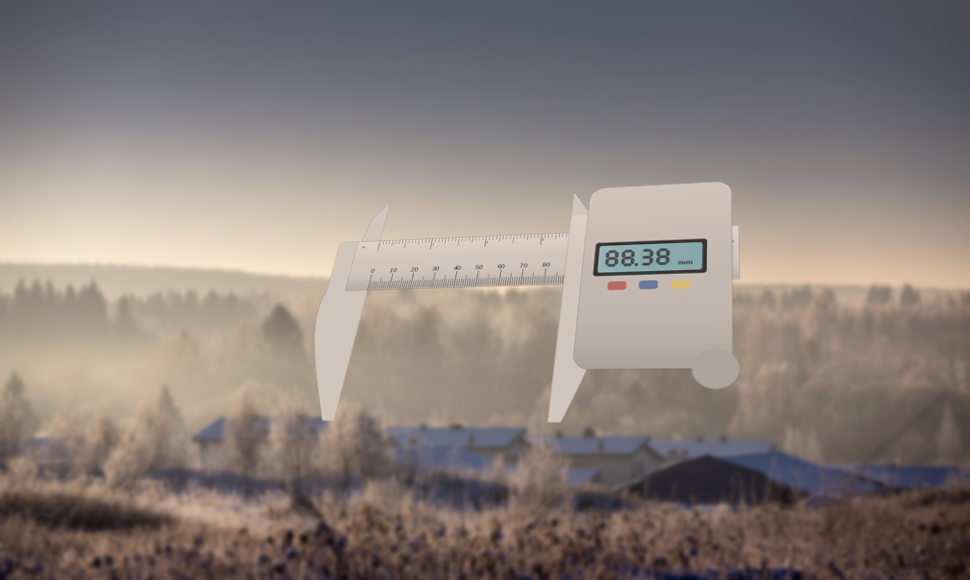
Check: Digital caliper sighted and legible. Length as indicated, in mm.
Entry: 88.38 mm
